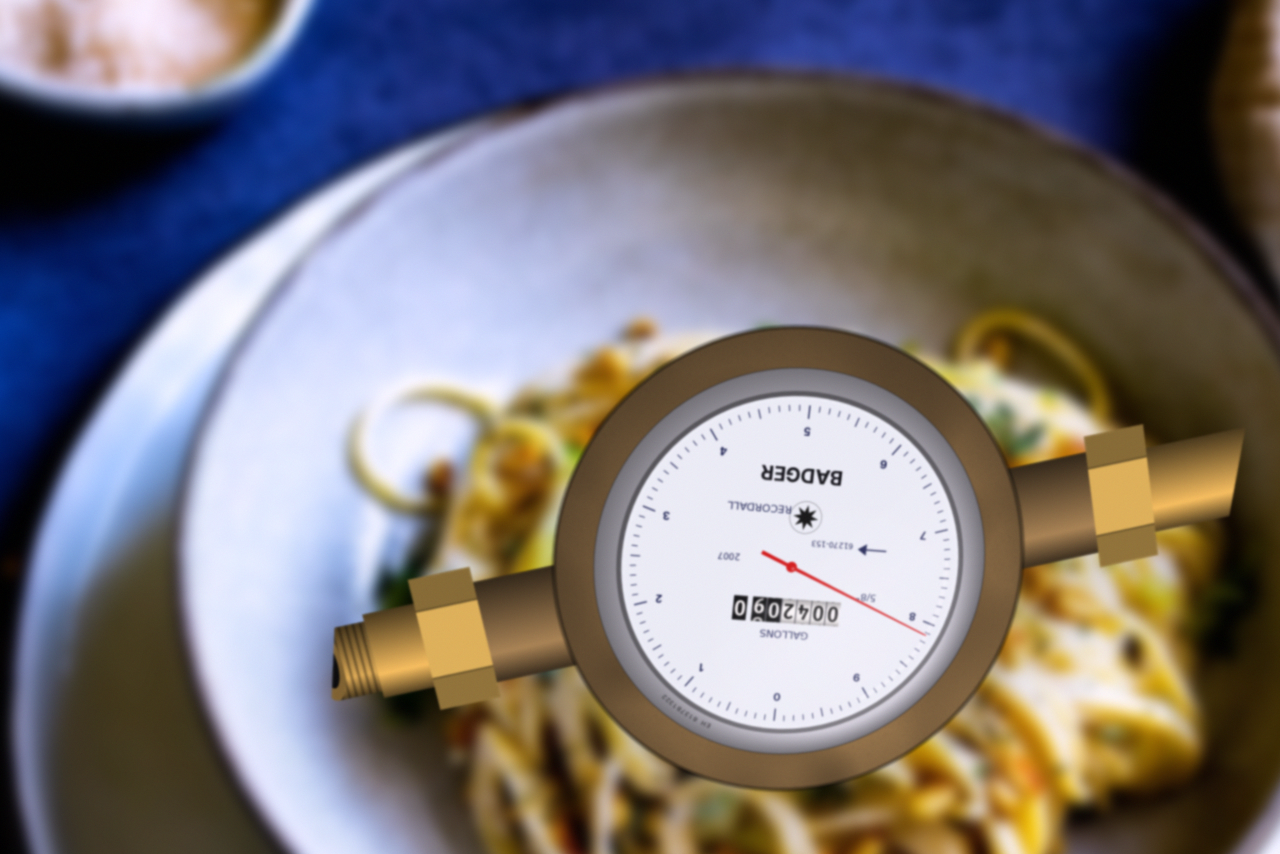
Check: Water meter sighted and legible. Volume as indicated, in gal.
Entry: 42088.1 gal
